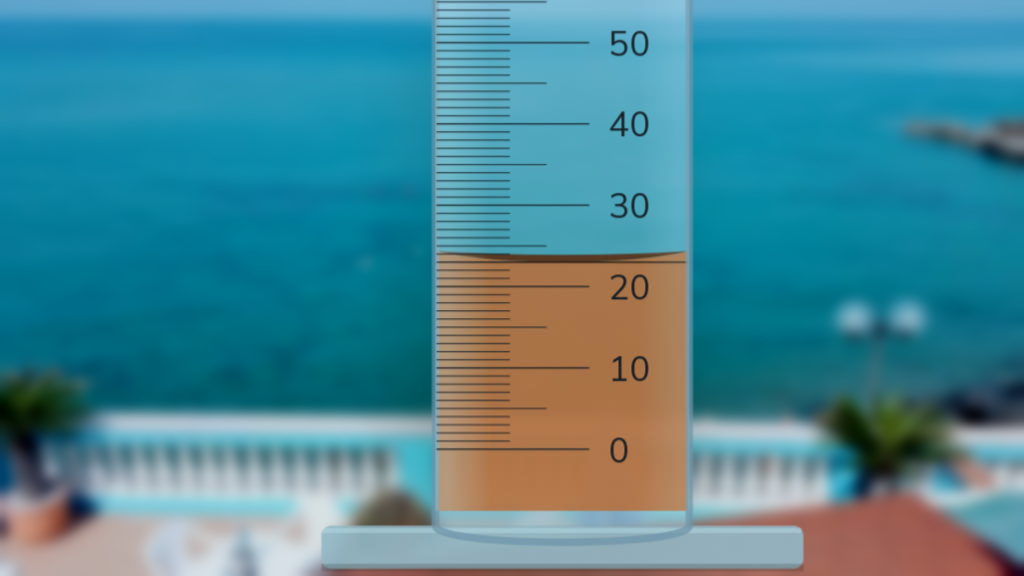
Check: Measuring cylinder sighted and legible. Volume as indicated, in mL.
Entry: 23 mL
